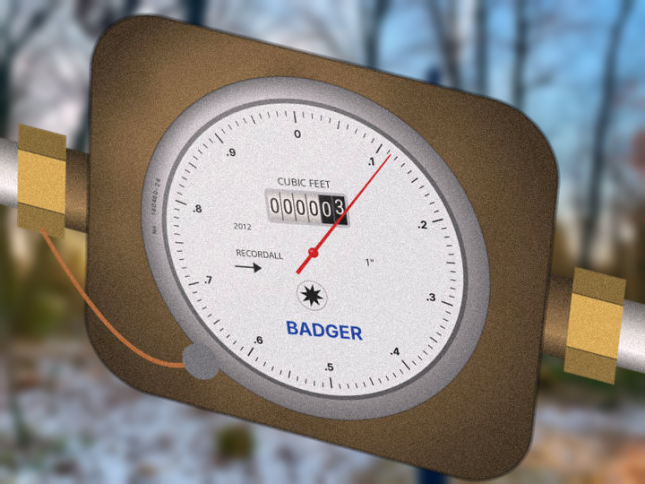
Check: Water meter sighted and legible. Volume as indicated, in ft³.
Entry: 3.11 ft³
